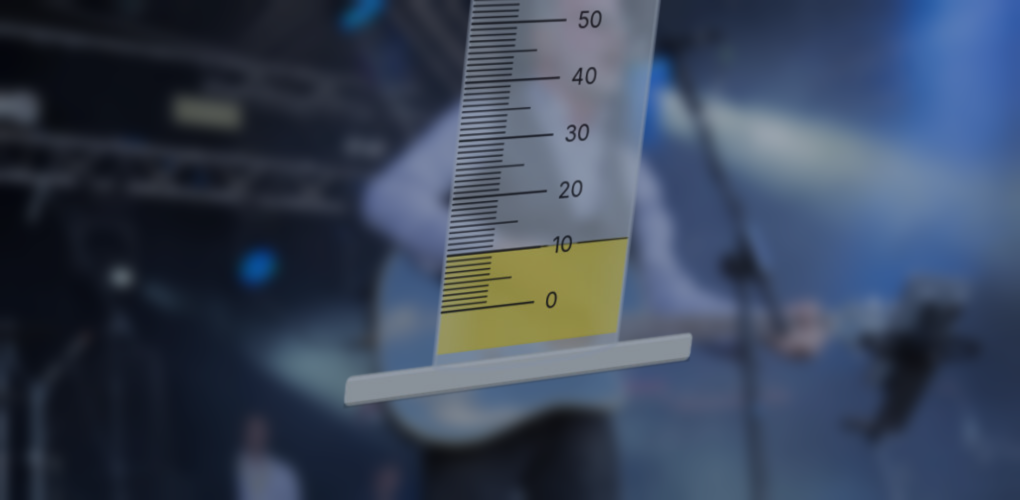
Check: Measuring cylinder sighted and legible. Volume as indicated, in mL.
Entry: 10 mL
